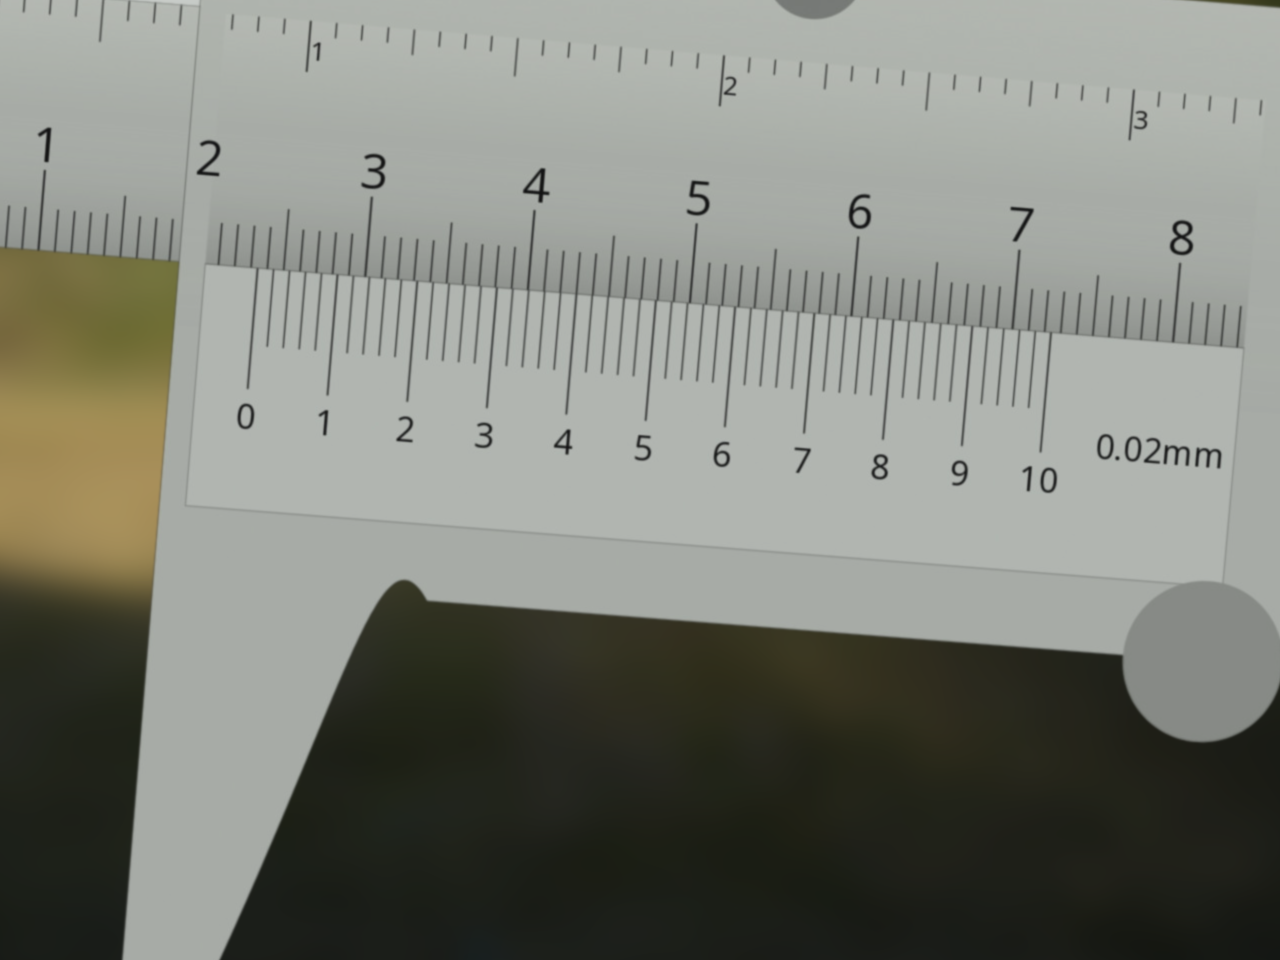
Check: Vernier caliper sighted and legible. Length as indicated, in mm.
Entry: 23.4 mm
